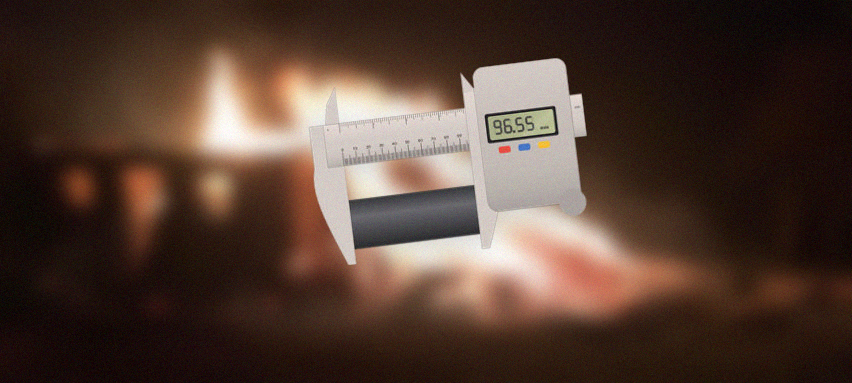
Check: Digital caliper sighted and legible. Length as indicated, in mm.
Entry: 96.55 mm
